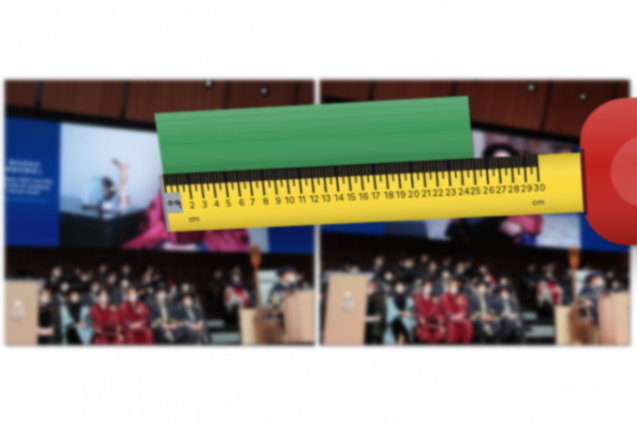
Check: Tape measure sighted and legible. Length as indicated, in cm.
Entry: 25 cm
